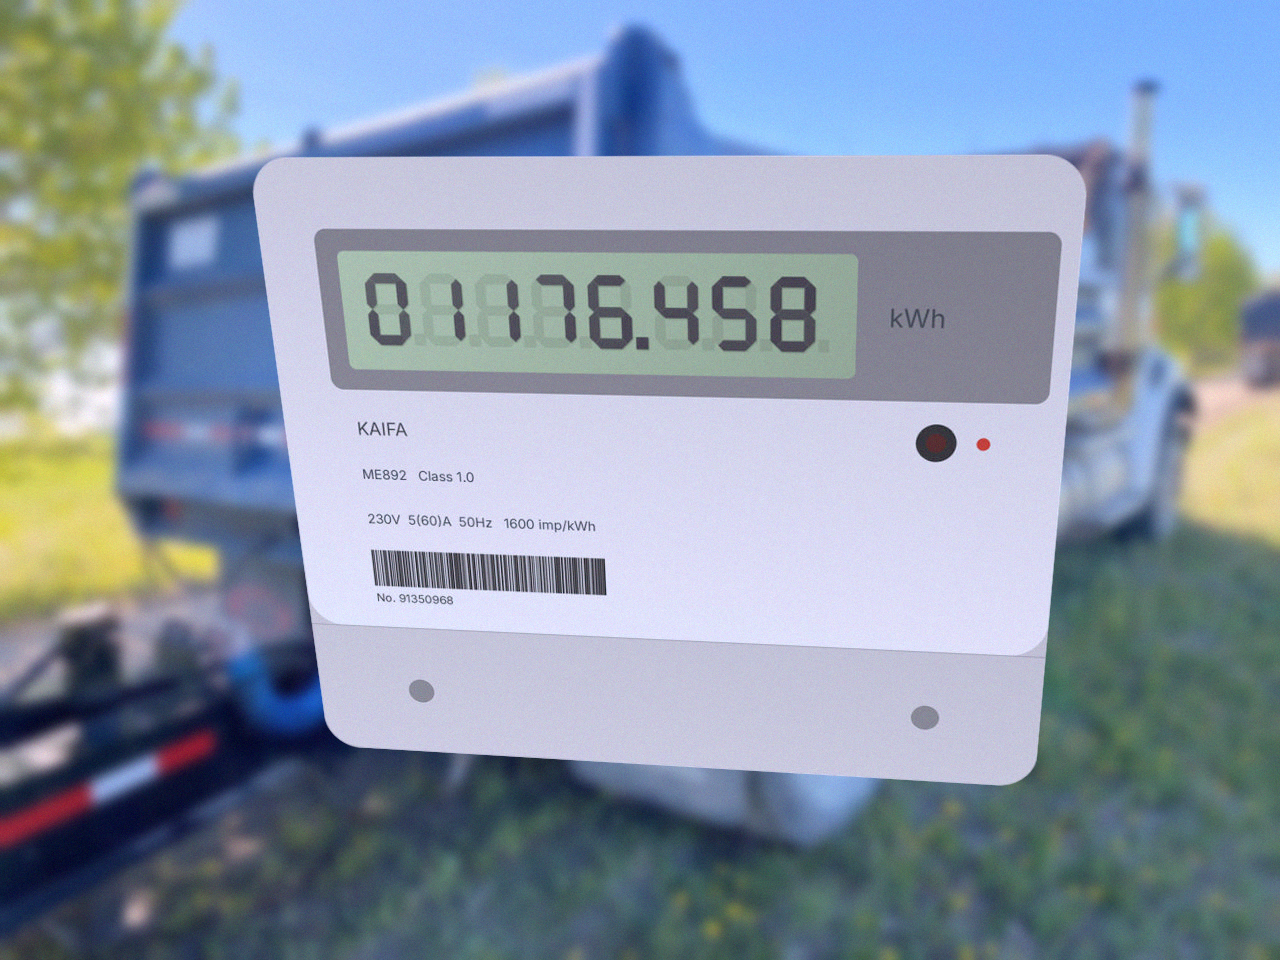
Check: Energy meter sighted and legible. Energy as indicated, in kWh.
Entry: 1176.458 kWh
